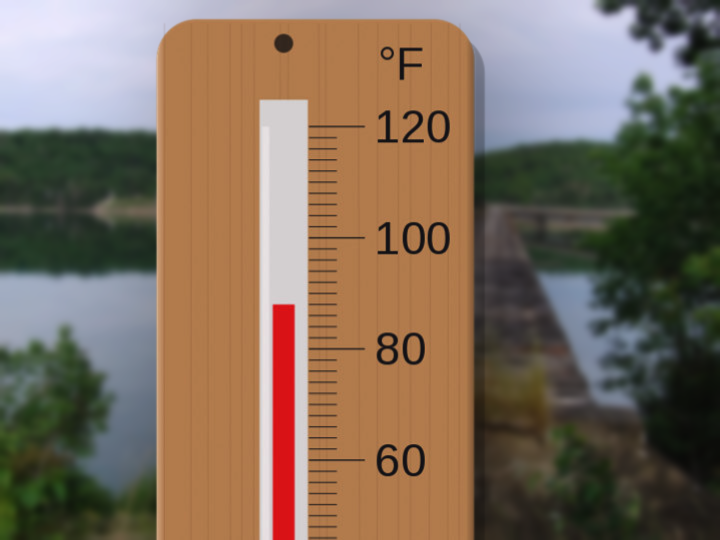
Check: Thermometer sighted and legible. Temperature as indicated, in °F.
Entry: 88 °F
